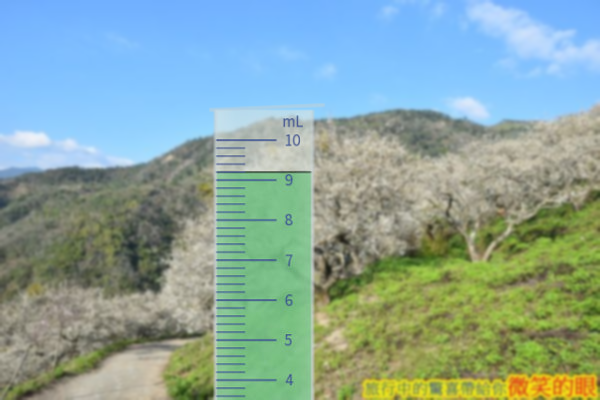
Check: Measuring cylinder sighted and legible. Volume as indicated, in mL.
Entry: 9.2 mL
